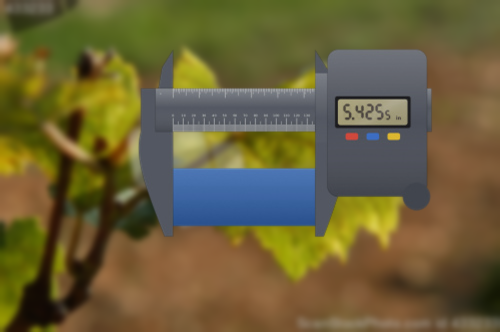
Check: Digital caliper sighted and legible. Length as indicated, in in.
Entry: 5.4255 in
